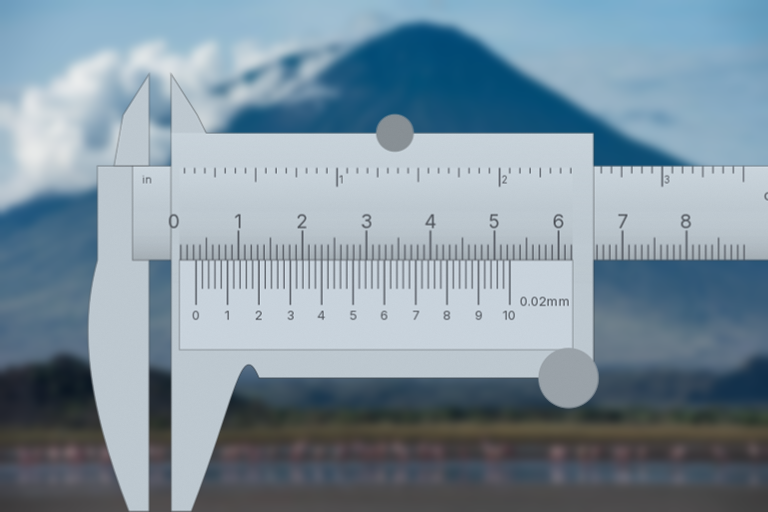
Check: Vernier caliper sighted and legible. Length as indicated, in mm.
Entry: 3.4 mm
